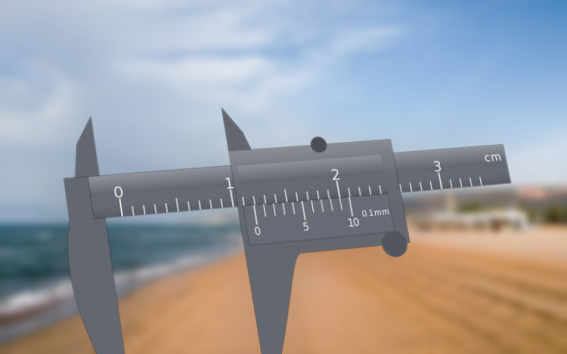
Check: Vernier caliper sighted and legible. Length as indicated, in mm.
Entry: 11.9 mm
